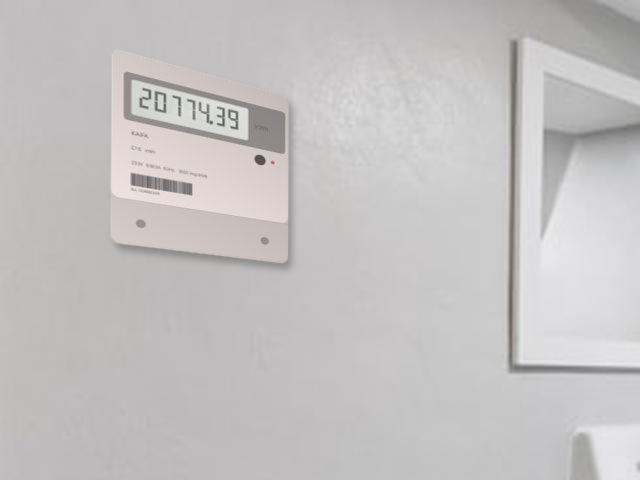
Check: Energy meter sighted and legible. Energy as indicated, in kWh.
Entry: 20774.39 kWh
